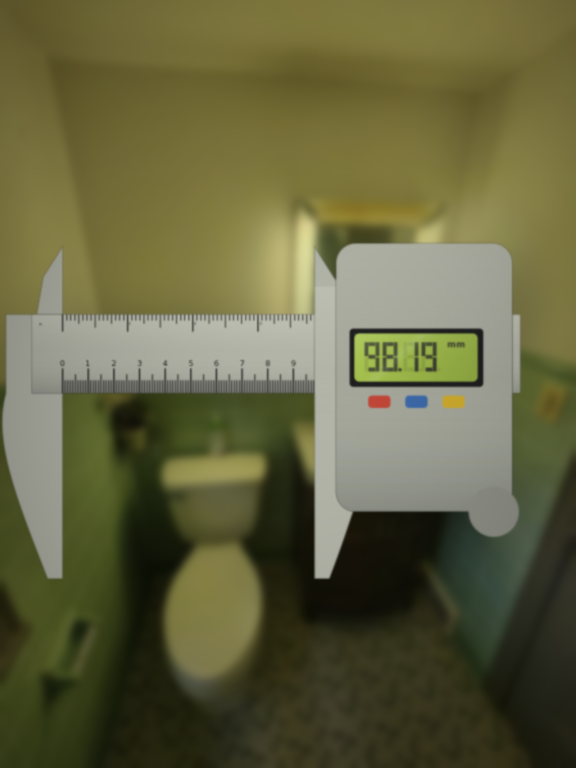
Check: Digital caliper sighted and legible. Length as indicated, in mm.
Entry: 98.19 mm
